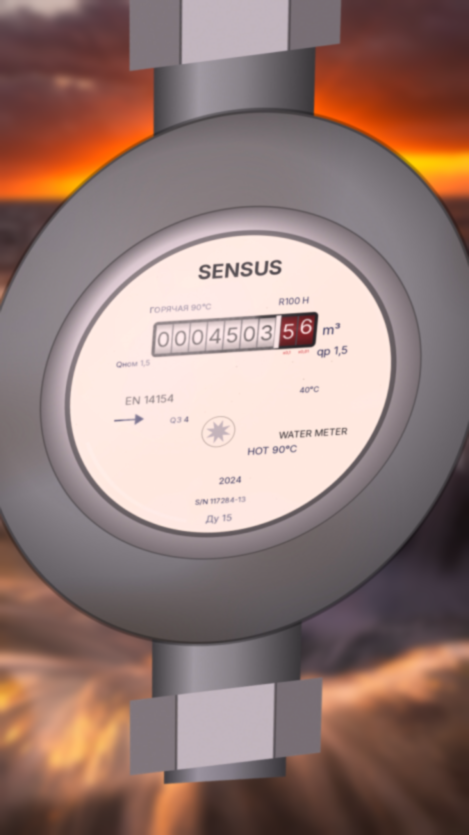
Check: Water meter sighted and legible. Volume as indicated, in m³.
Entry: 4503.56 m³
